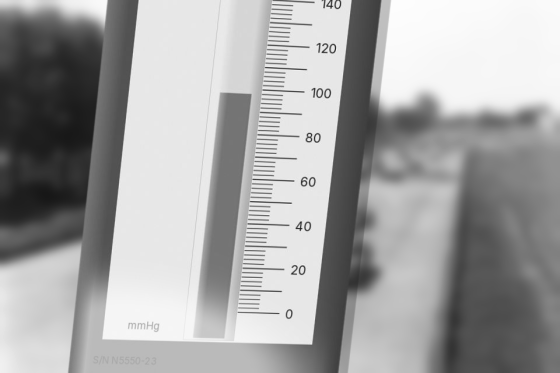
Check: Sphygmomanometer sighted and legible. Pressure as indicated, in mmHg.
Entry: 98 mmHg
